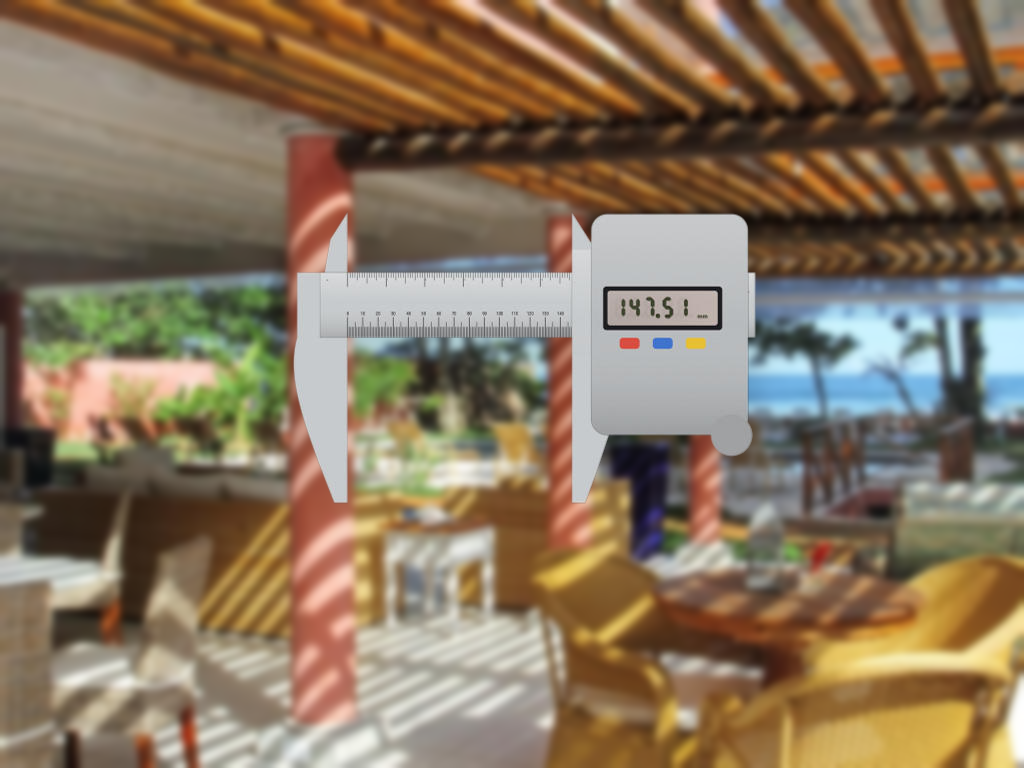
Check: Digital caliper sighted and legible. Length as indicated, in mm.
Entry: 147.51 mm
